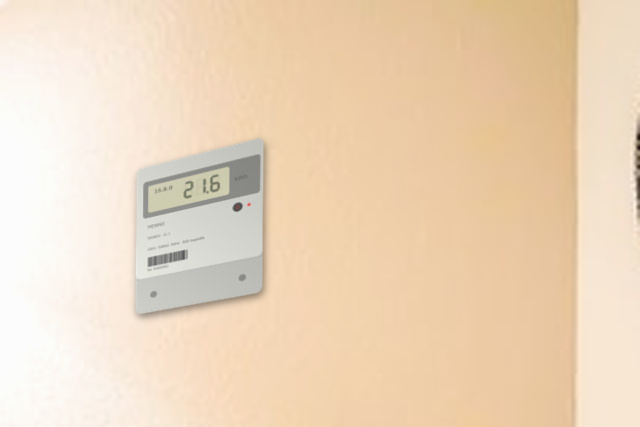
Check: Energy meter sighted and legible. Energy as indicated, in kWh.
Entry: 21.6 kWh
